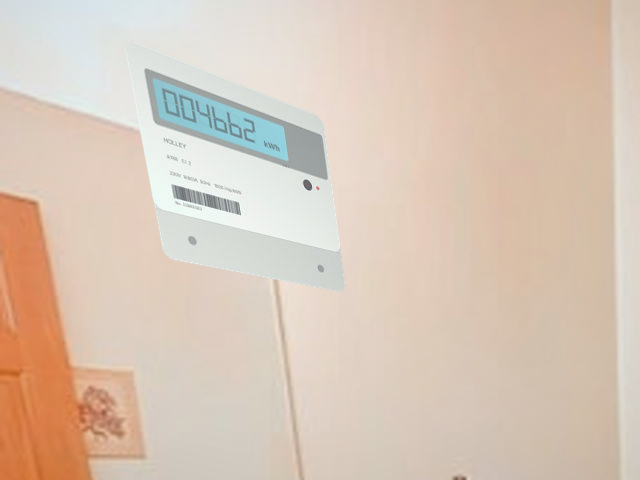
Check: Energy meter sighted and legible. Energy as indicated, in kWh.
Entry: 4662 kWh
